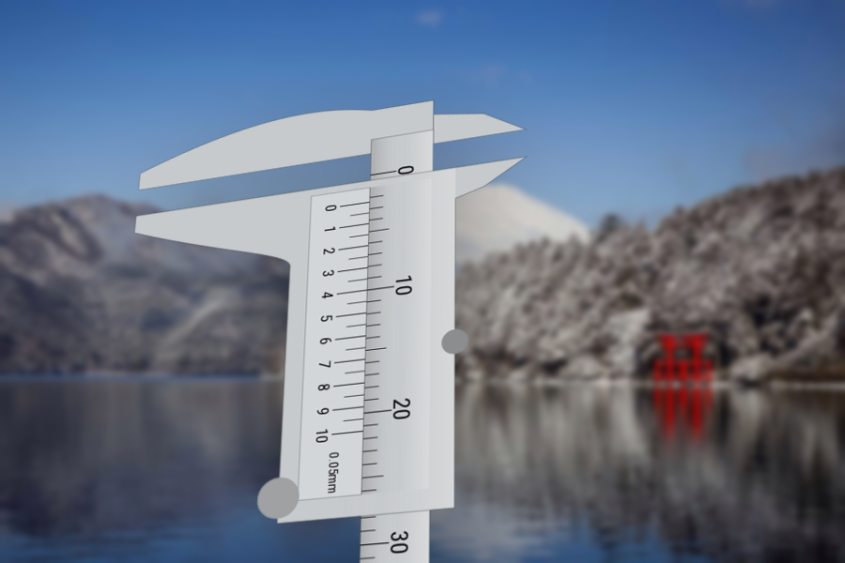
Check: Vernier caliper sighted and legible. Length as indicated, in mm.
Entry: 2.4 mm
